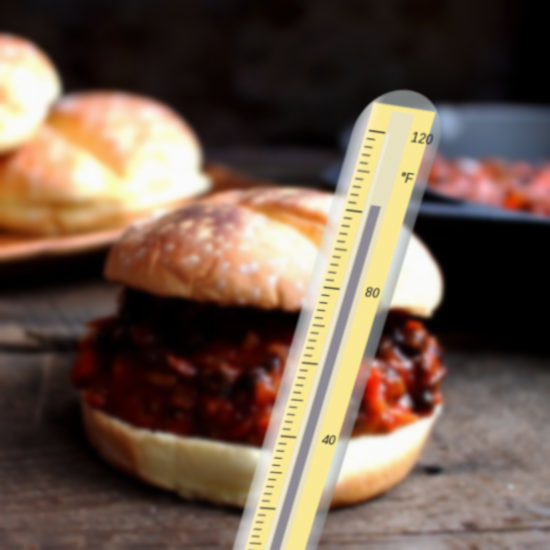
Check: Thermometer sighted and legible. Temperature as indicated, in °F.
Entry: 102 °F
